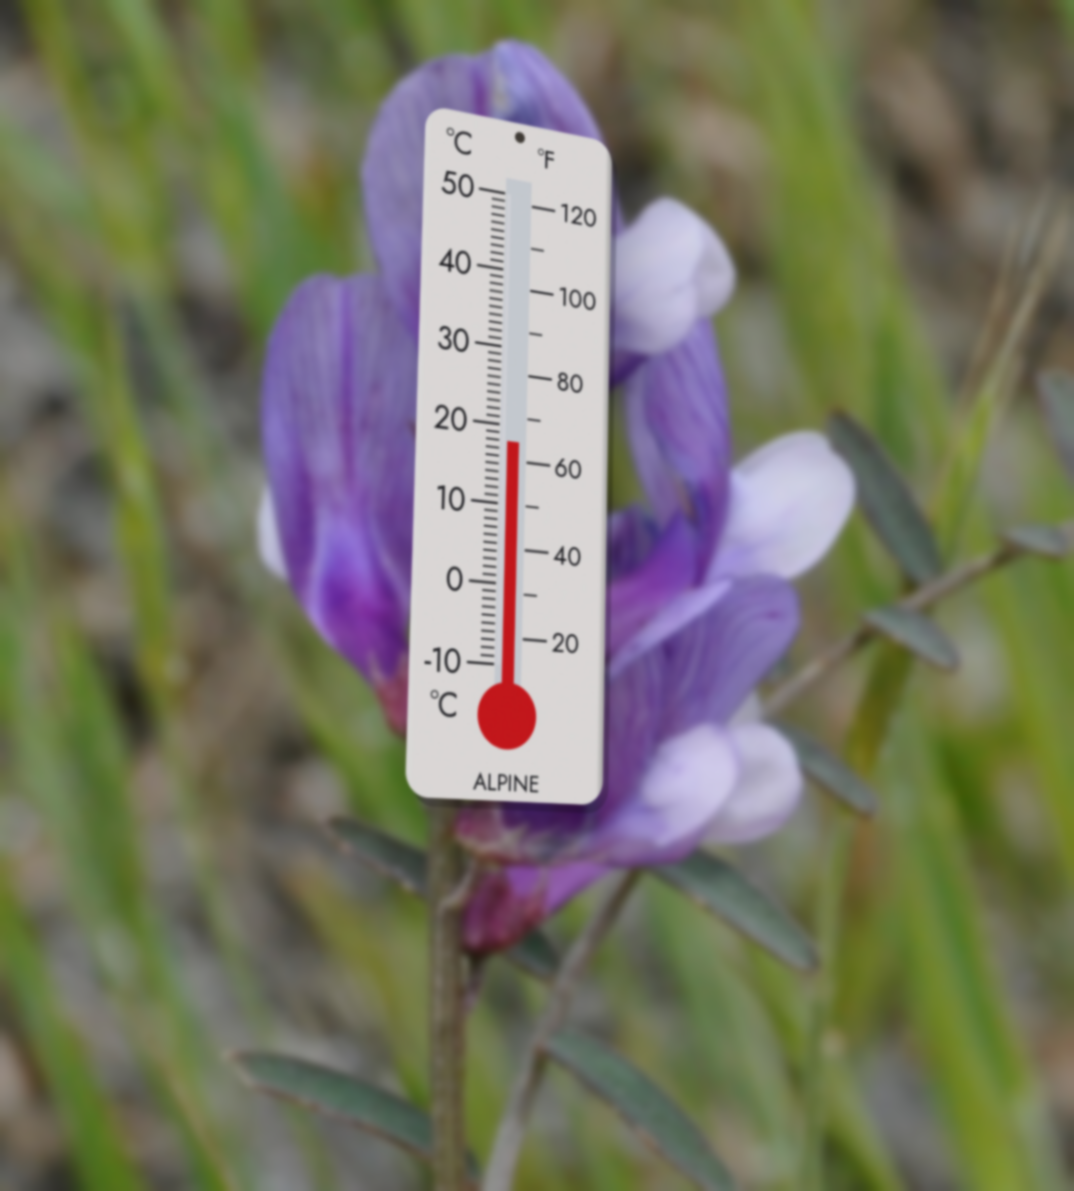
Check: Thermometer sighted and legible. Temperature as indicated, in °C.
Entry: 18 °C
